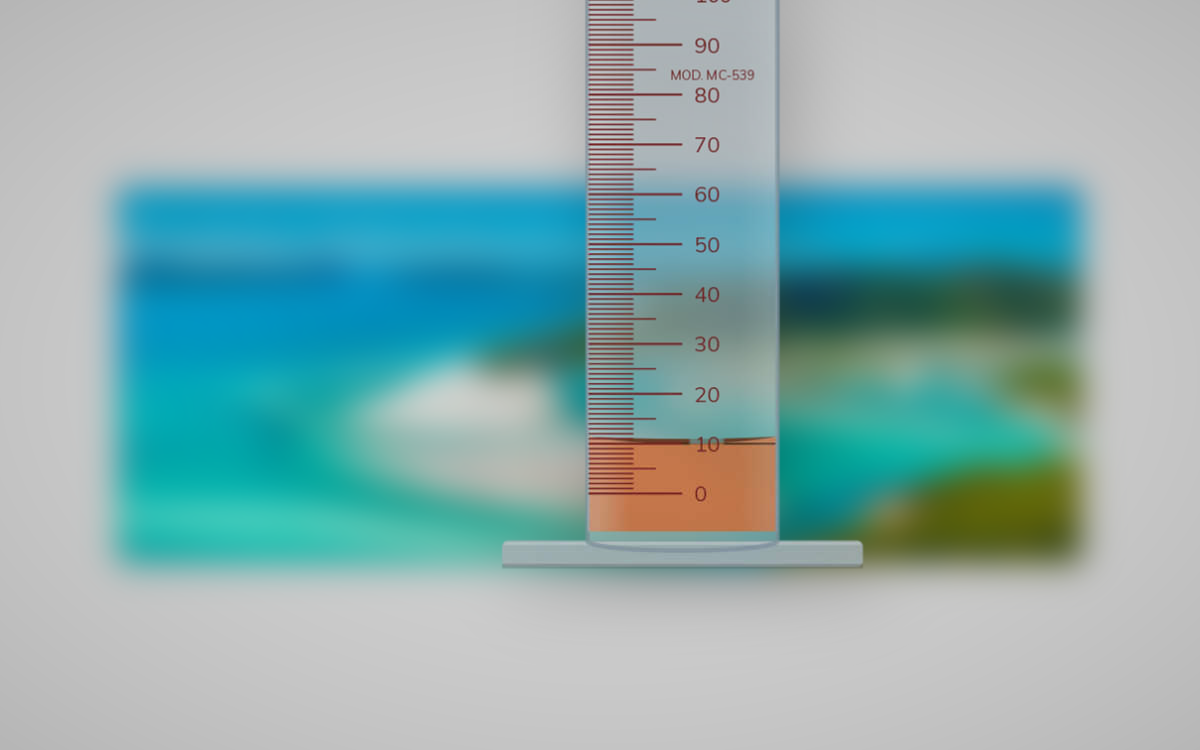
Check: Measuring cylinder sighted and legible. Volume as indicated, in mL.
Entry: 10 mL
